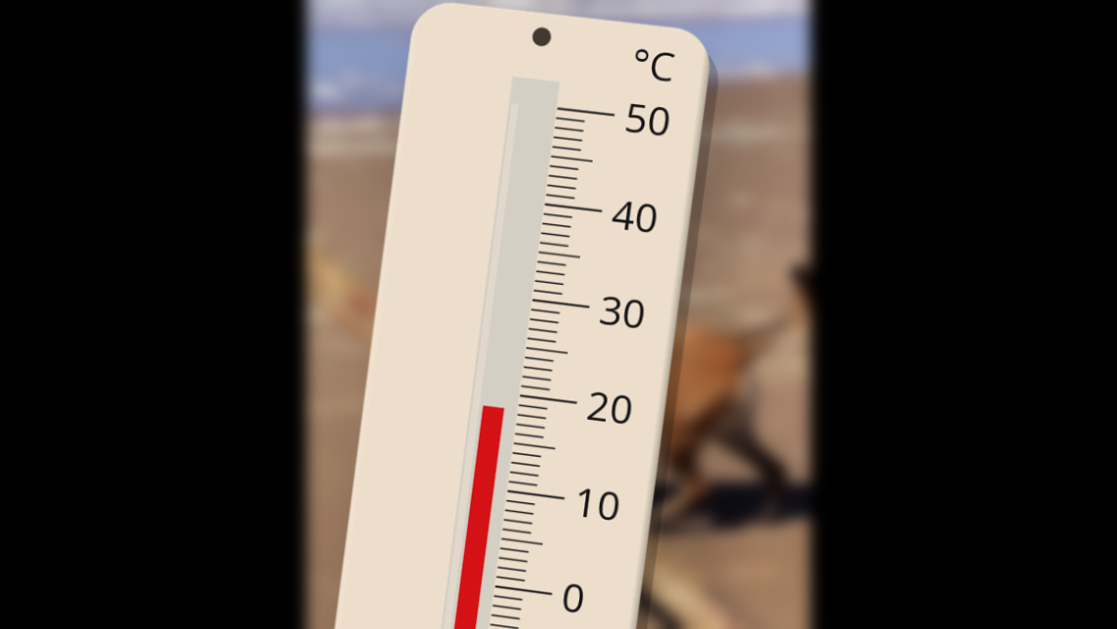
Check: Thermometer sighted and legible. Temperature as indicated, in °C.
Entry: 18.5 °C
